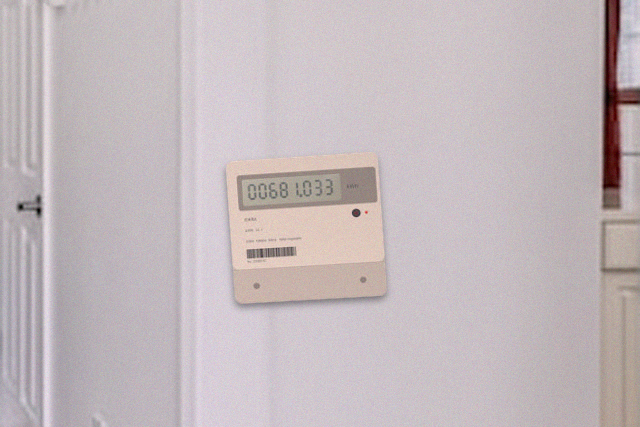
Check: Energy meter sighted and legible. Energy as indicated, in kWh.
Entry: 681.033 kWh
